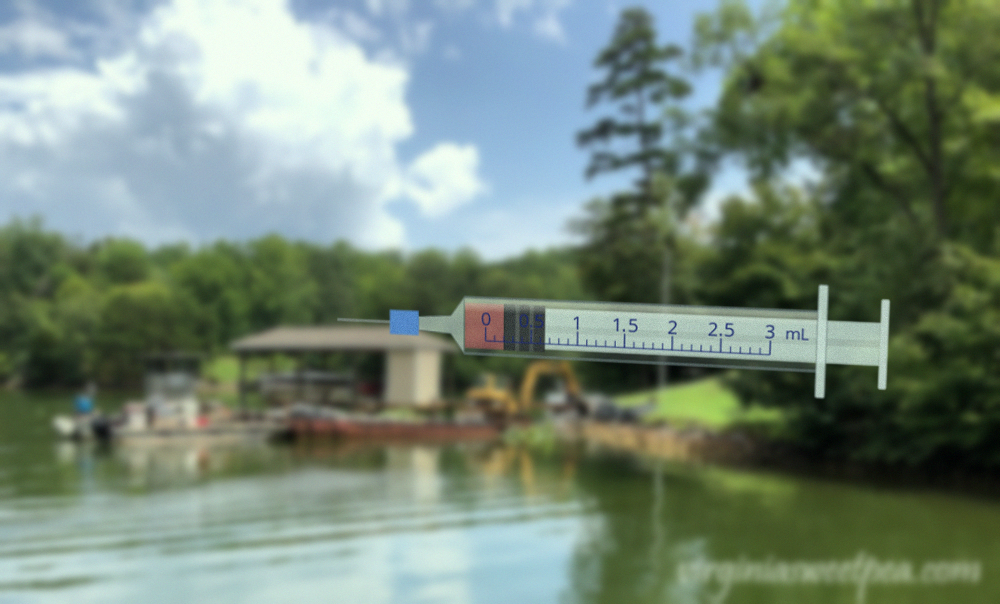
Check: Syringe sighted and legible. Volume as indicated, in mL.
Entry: 0.2 mL
